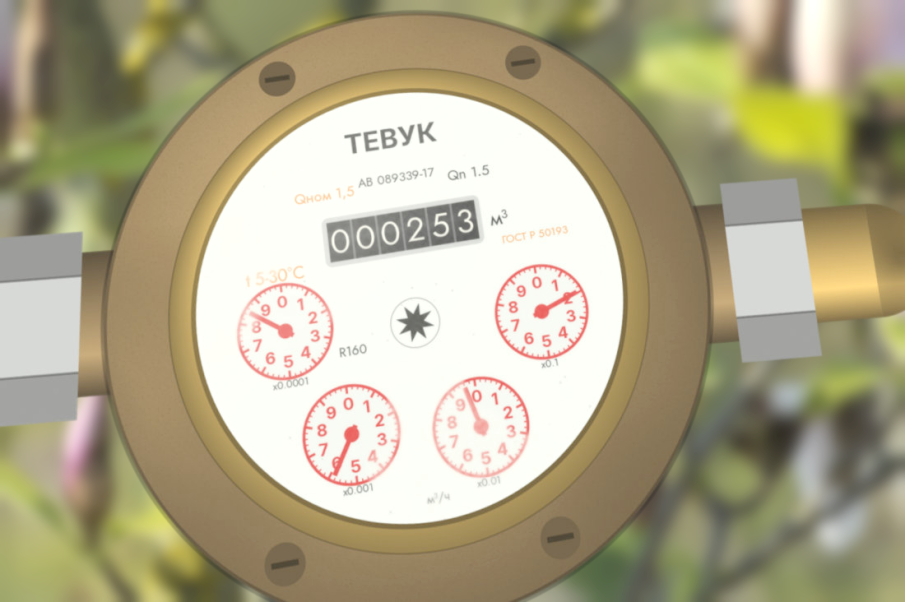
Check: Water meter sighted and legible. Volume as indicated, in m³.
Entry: 253.1958 m³
